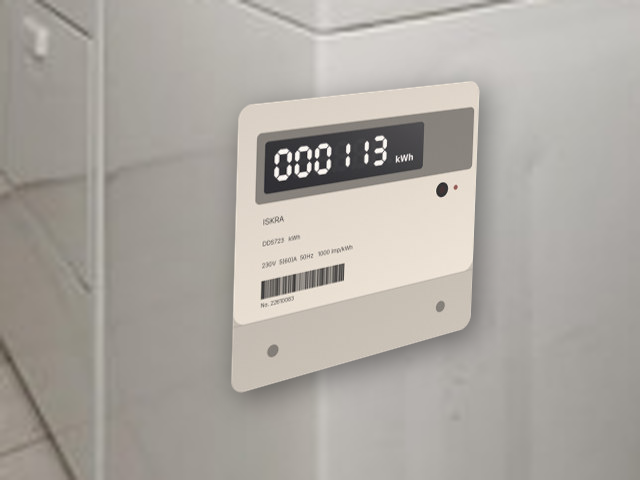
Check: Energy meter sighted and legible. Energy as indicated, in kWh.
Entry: 113 kWh
